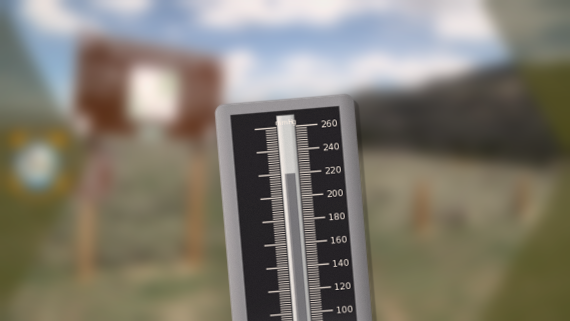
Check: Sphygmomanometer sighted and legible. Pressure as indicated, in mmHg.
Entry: 220 mmHg
